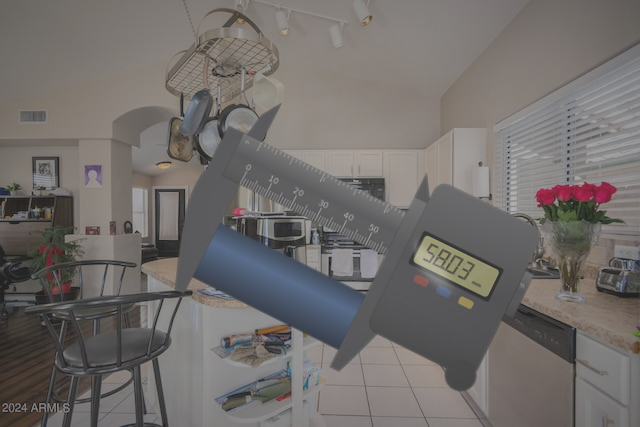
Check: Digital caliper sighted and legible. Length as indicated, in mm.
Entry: 58.03 mm
